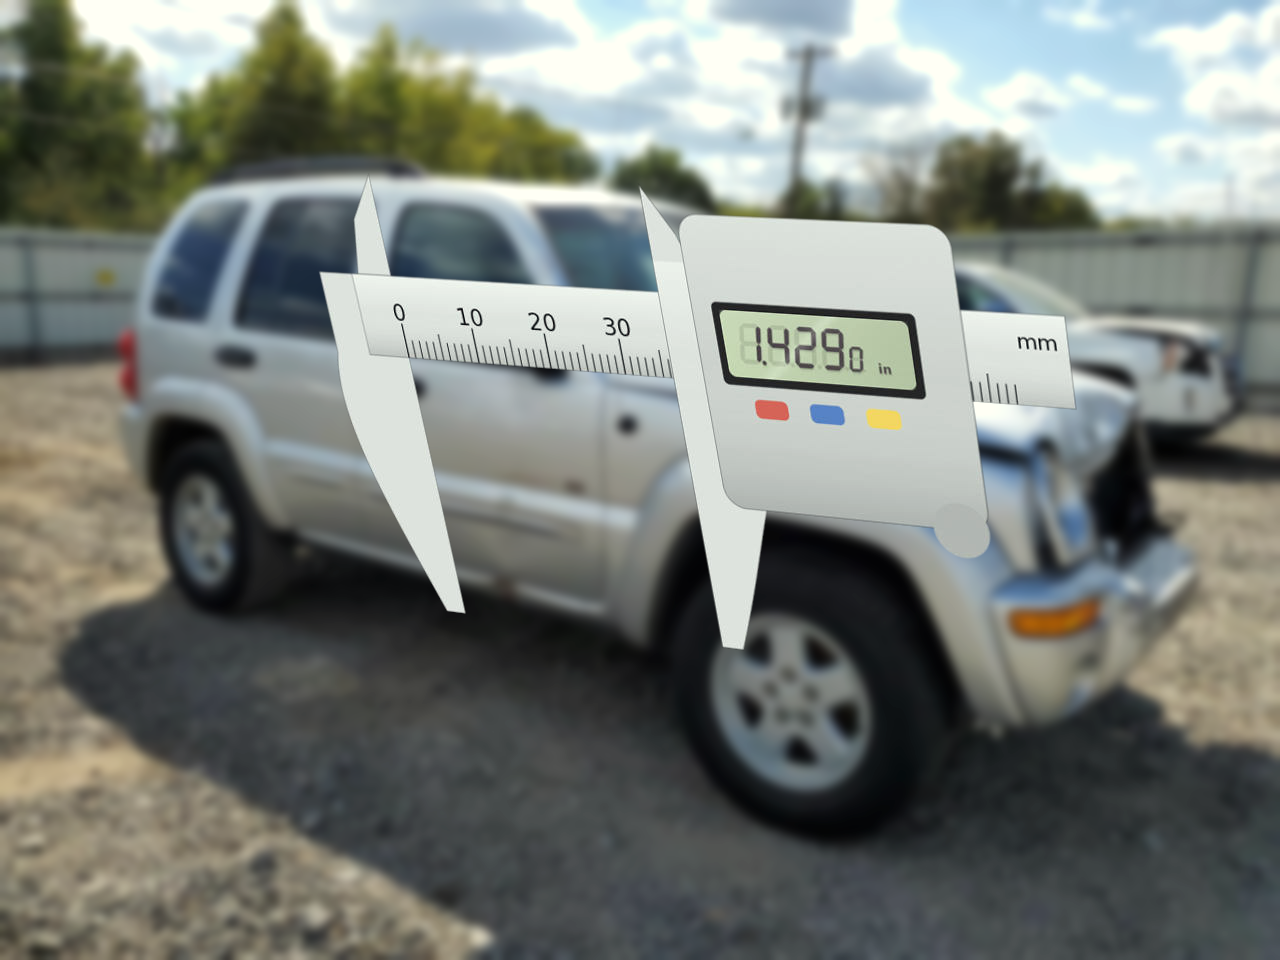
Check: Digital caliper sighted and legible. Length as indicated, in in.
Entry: 1.4290 in
